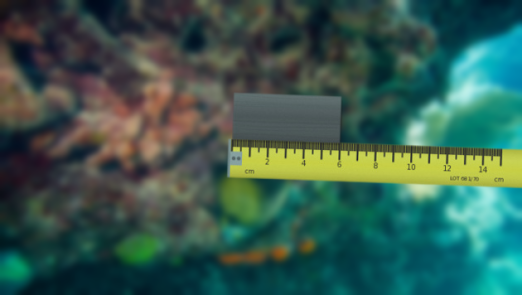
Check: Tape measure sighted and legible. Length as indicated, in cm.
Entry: 6 cm
